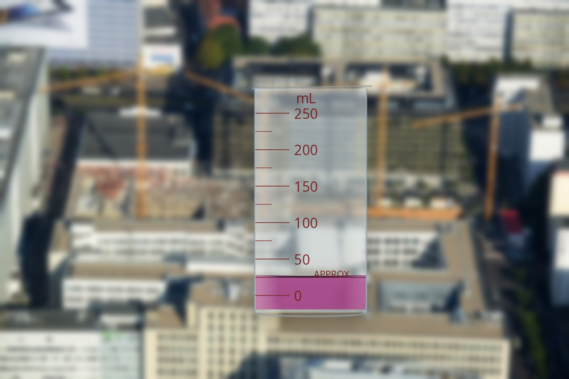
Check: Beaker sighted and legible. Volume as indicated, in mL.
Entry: 25 mL
